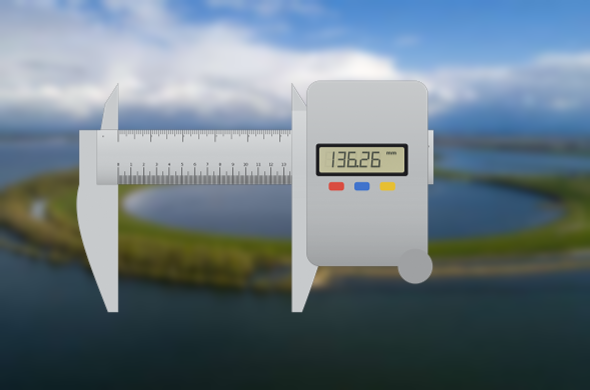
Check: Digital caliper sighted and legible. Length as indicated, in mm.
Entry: 136.26 mm
